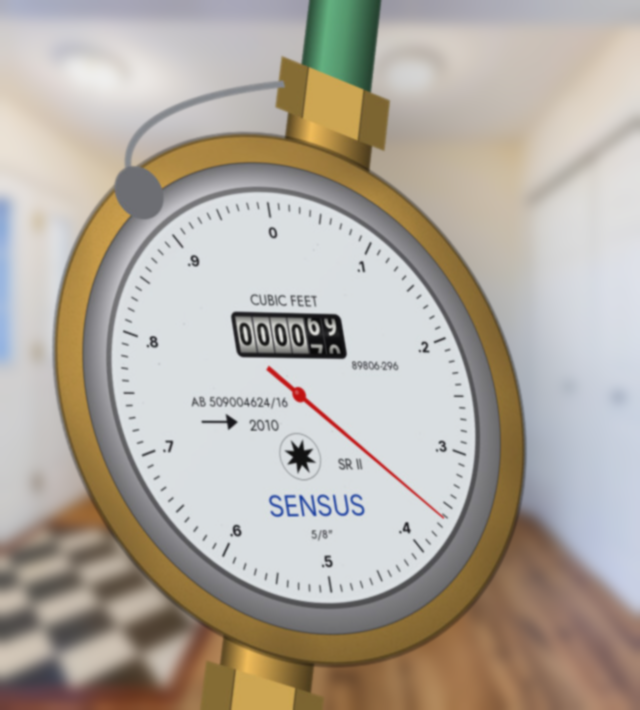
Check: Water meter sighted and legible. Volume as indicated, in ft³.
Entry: 69.36 ft³
